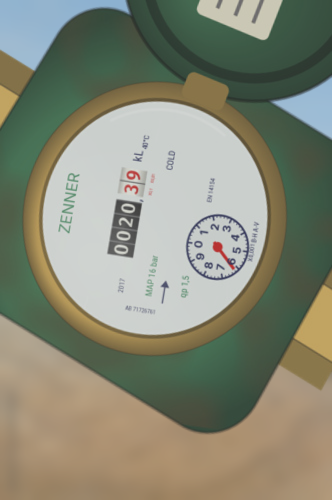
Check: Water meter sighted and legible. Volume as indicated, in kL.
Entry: 20.396 kL
